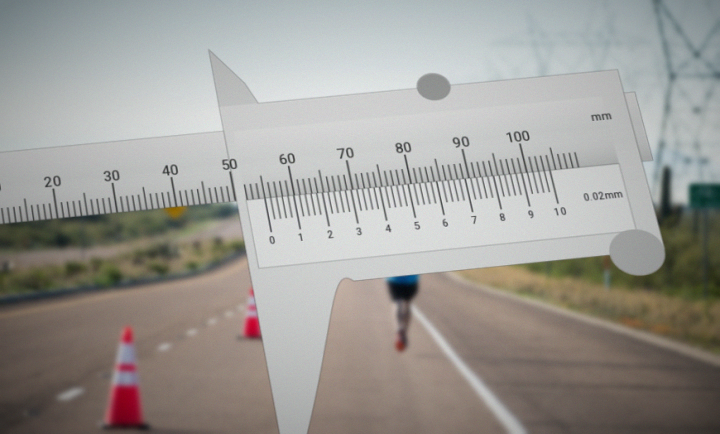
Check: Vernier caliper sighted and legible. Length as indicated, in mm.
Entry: 55.0 mm
